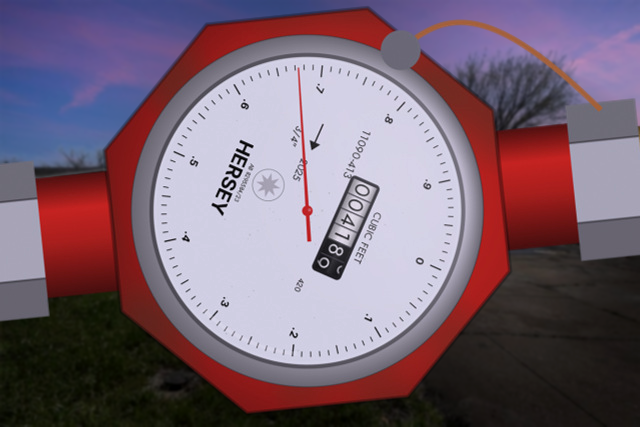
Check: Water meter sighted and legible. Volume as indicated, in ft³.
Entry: 4188.67 ft³
